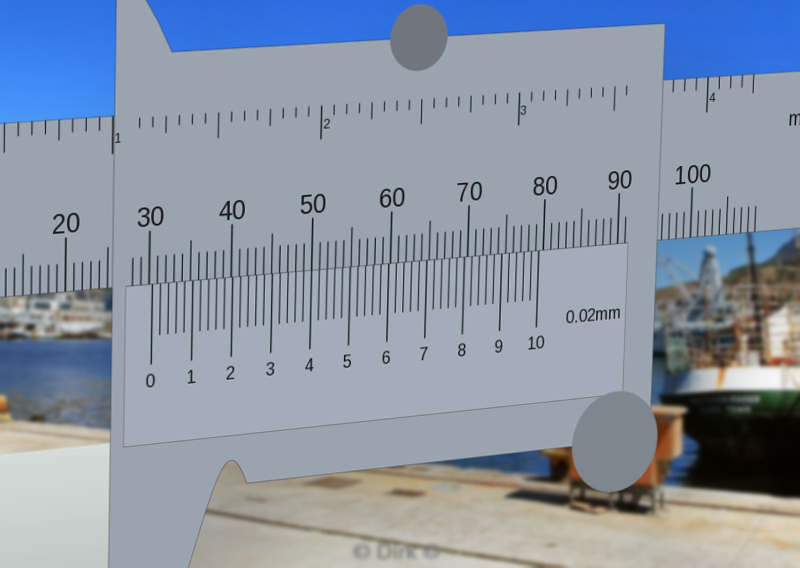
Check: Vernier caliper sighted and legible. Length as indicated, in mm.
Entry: 30.4 mm
